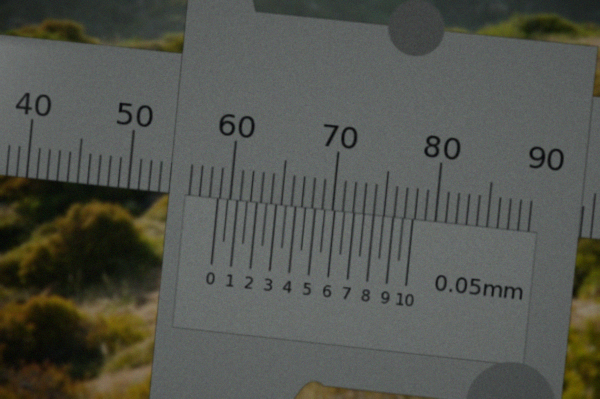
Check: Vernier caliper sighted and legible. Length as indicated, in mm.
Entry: 58.8 mm
